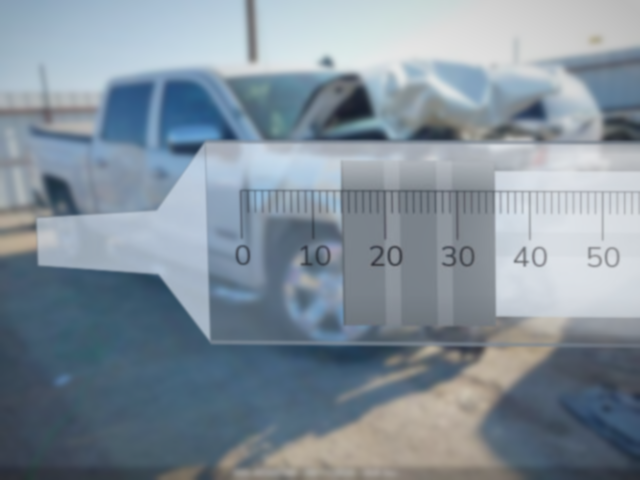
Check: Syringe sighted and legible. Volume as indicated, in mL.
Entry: 14 mL
